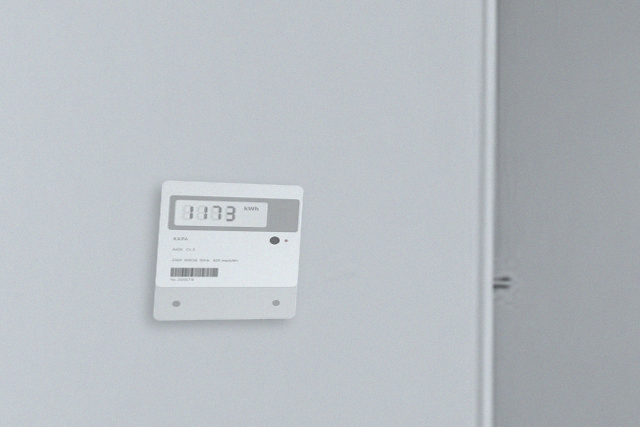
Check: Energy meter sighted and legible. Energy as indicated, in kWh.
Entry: 1173 kWh
